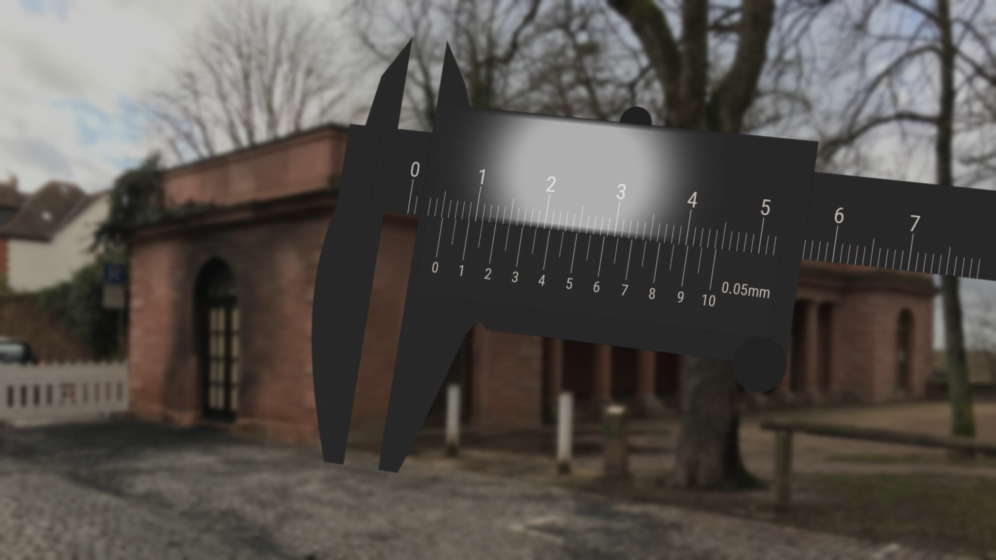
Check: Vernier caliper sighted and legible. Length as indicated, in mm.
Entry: 5.2 mm
